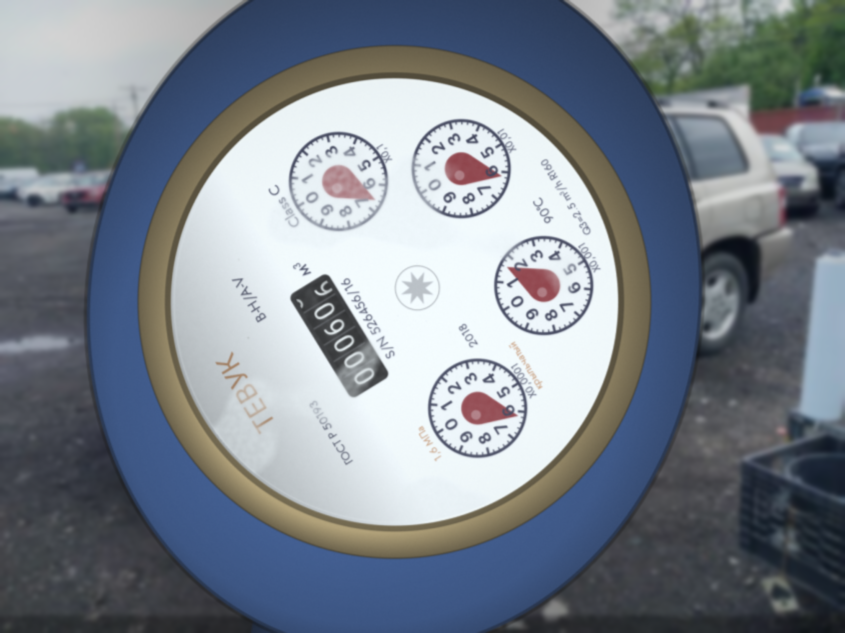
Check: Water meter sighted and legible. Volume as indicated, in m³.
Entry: 605.6616 m³
